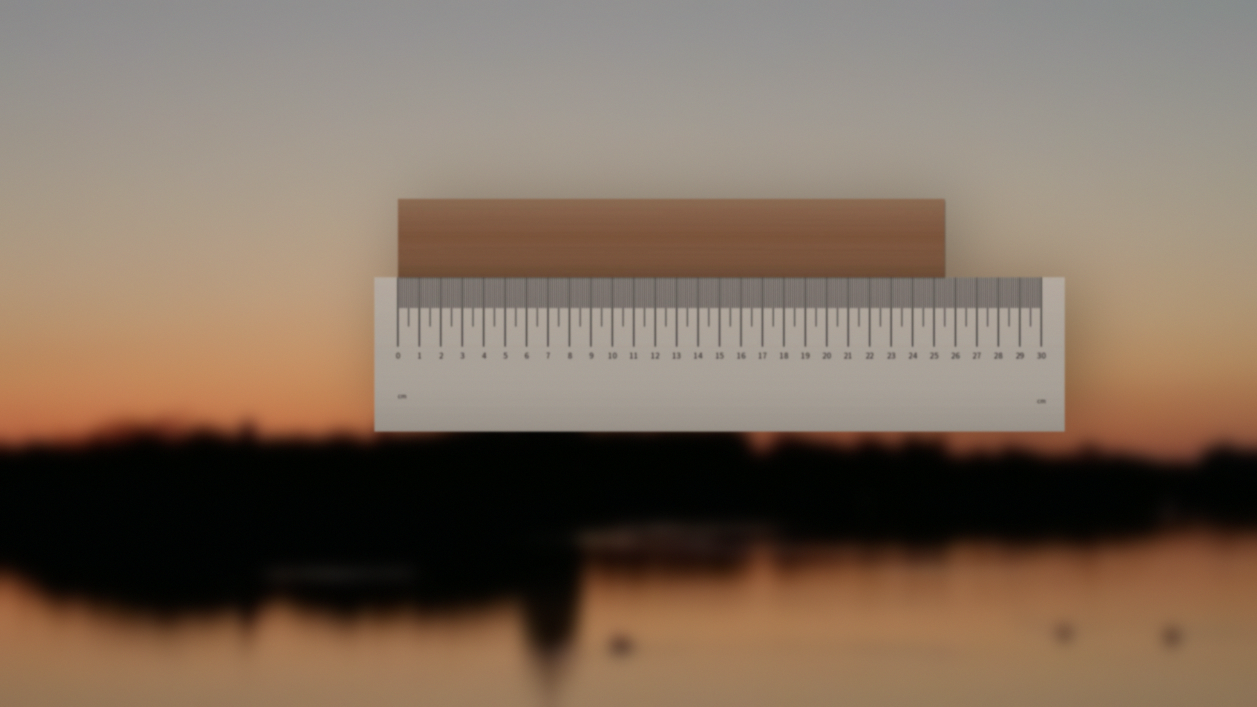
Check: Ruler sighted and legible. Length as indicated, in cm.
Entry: 25.5 cm
